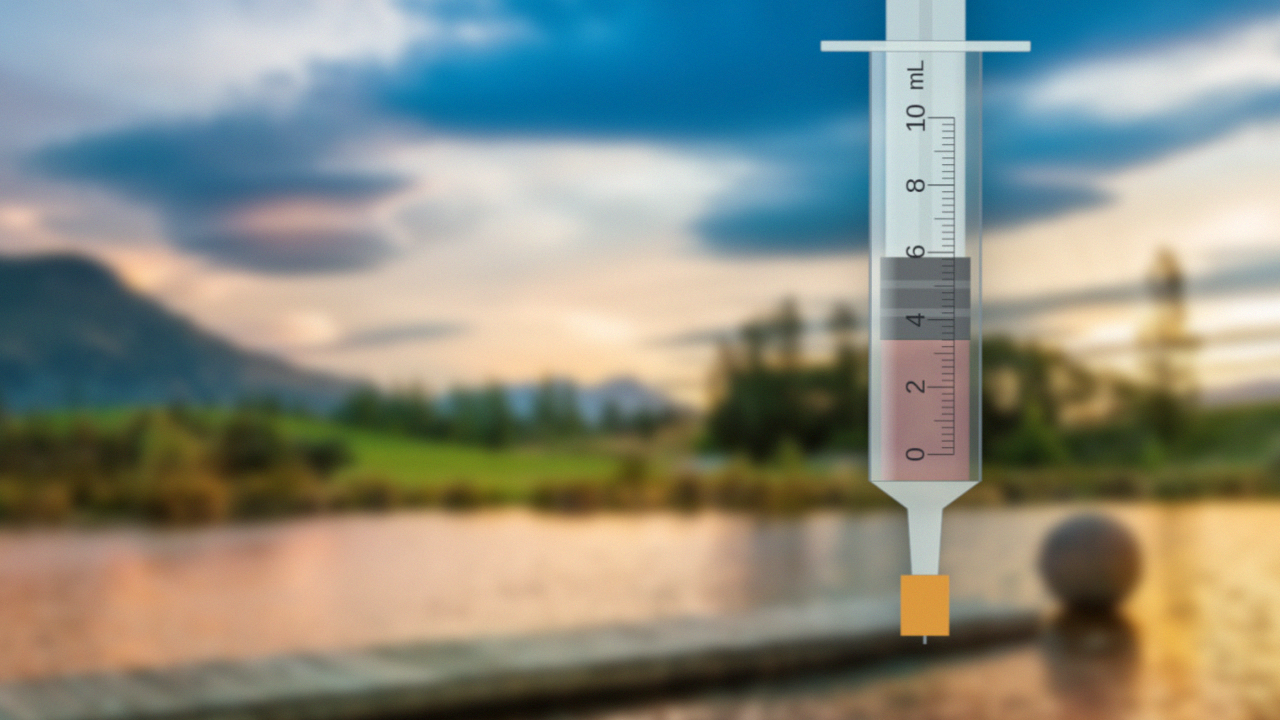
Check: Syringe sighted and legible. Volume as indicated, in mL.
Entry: 3.4 mL
